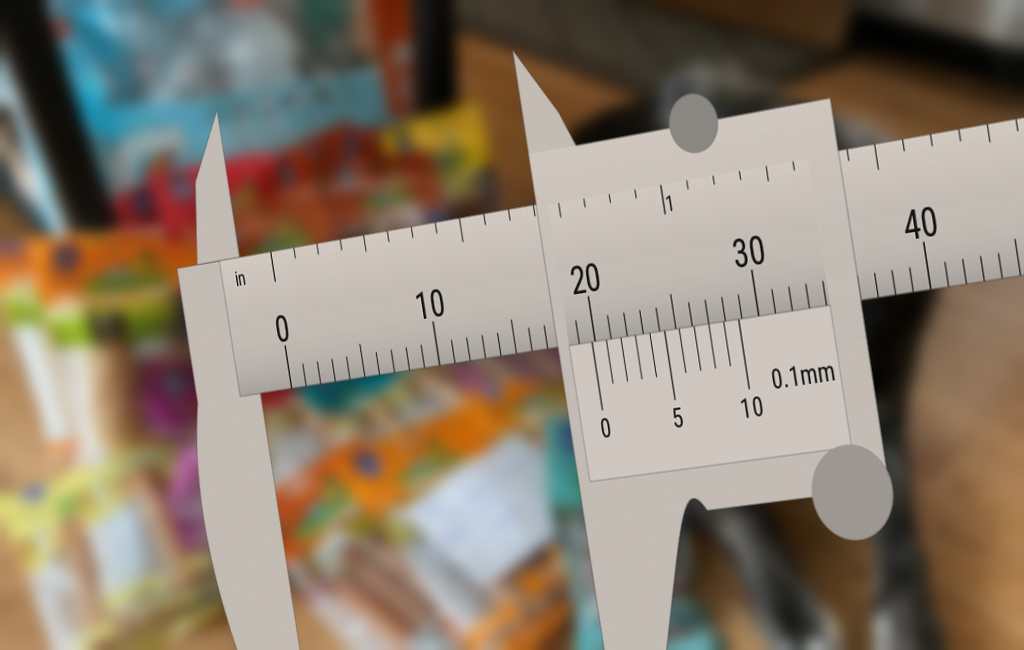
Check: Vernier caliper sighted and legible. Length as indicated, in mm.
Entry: 19.8 mm
